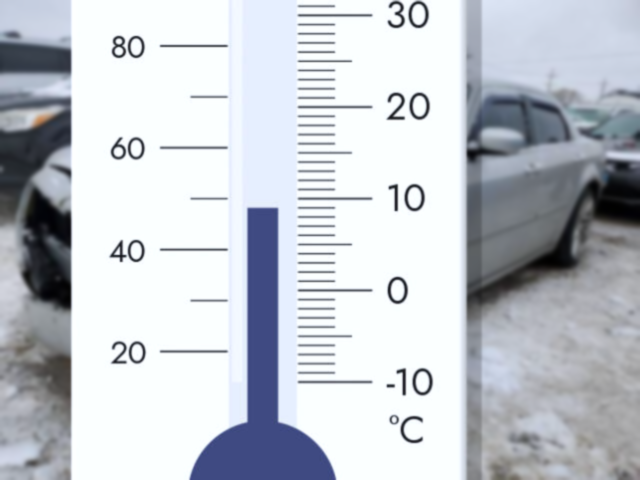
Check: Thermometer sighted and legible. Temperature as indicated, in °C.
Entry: 9 °C
